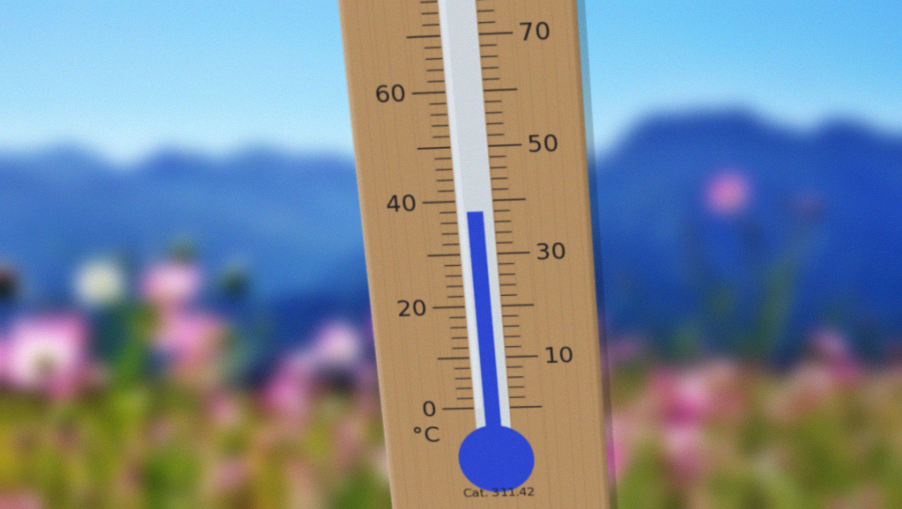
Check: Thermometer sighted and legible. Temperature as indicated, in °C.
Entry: 38 °C
